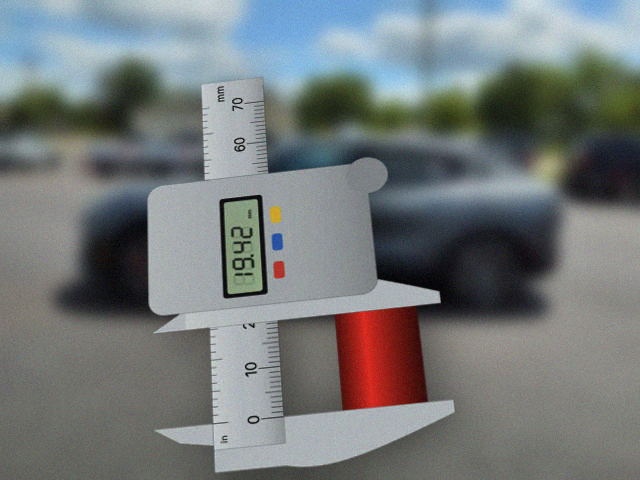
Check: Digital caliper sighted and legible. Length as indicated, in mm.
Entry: 19.42 mm
